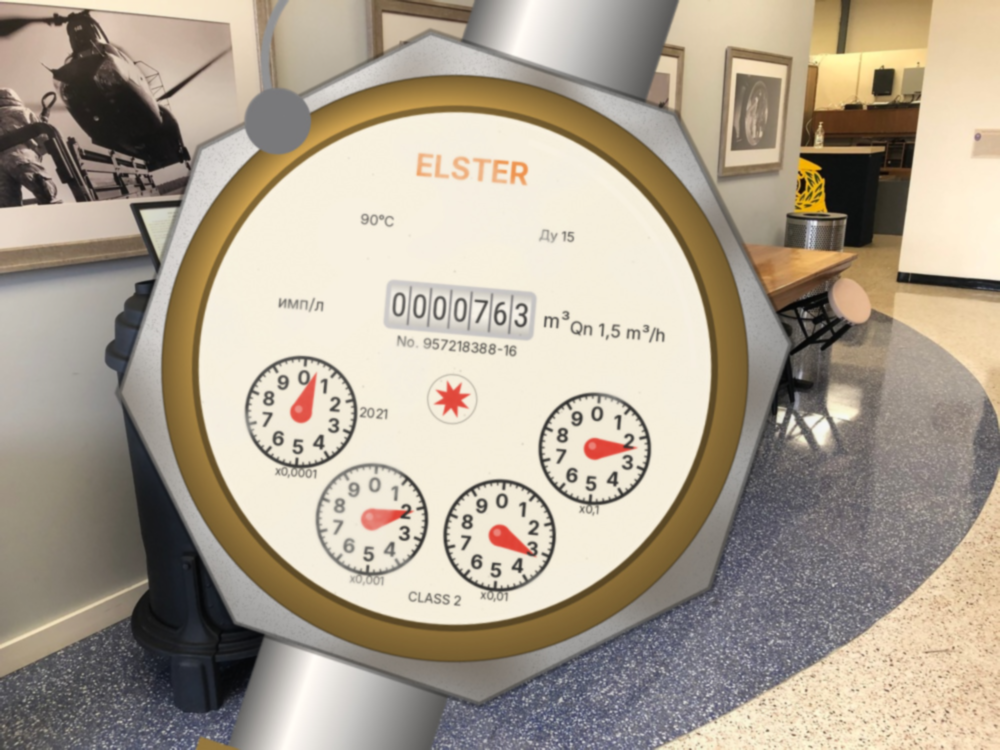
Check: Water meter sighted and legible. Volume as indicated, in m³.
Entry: 763.2320 m³
